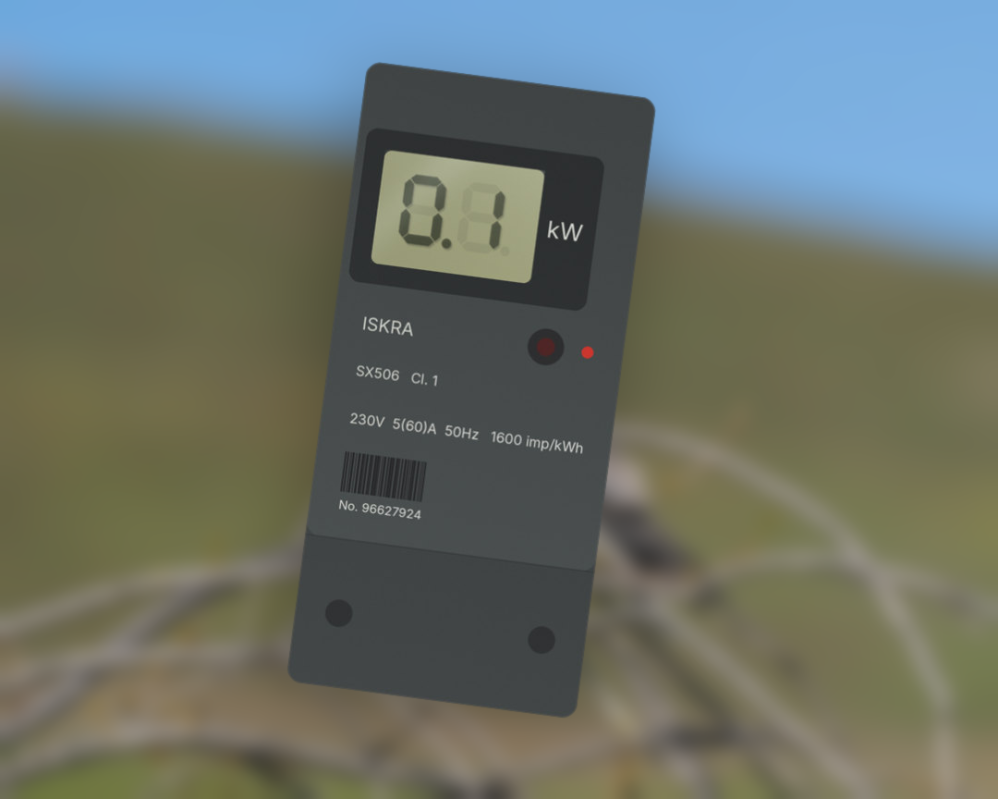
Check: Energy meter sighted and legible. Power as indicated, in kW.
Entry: 0.1 kW
